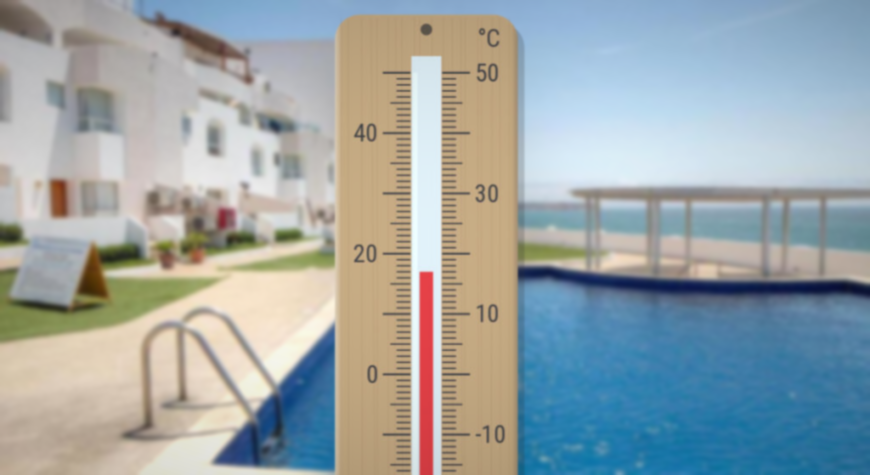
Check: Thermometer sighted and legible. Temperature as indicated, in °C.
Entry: 17 °C
